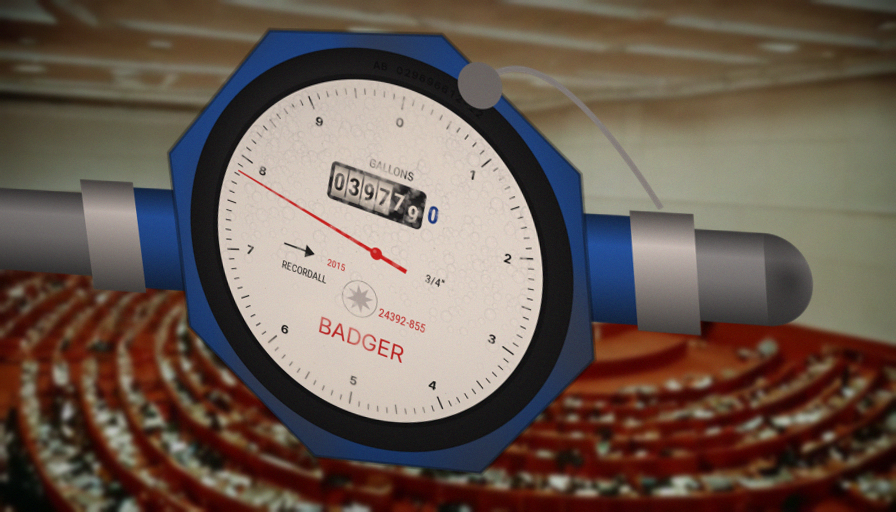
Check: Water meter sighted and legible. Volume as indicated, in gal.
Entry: 397787.8 gal
